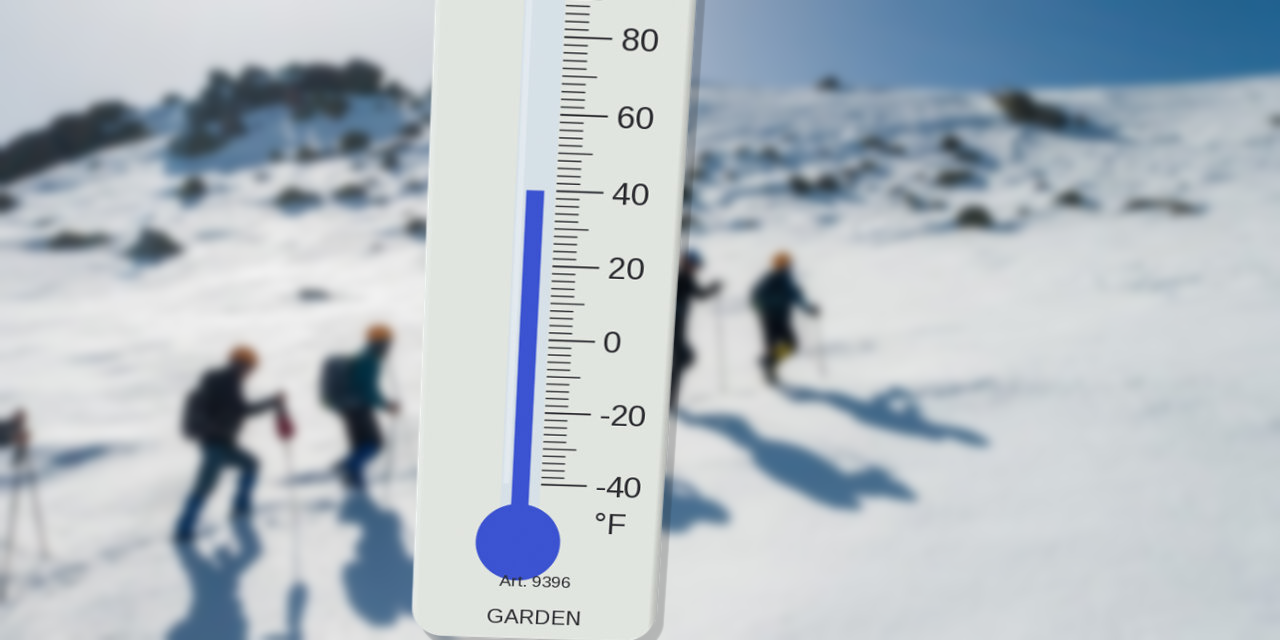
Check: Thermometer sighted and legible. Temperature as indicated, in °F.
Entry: 40 °F
